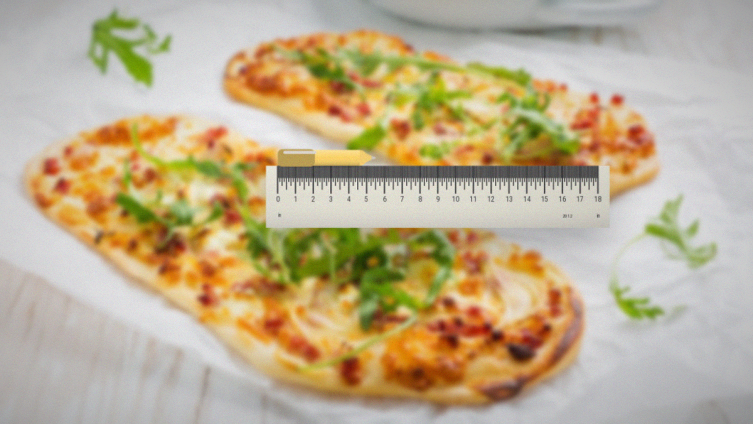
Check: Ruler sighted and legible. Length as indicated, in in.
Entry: 5.5 in
